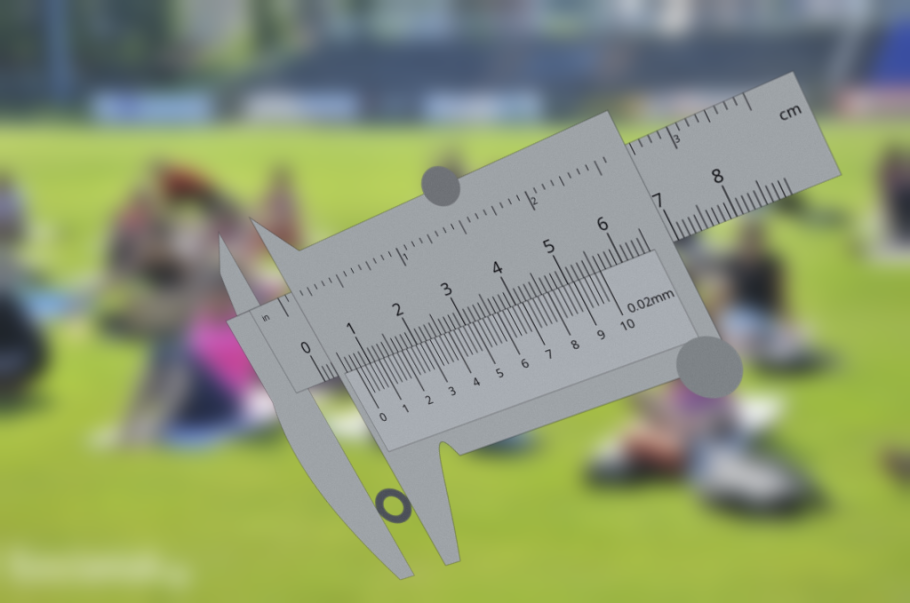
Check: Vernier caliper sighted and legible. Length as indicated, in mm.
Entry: 7.0 mm
